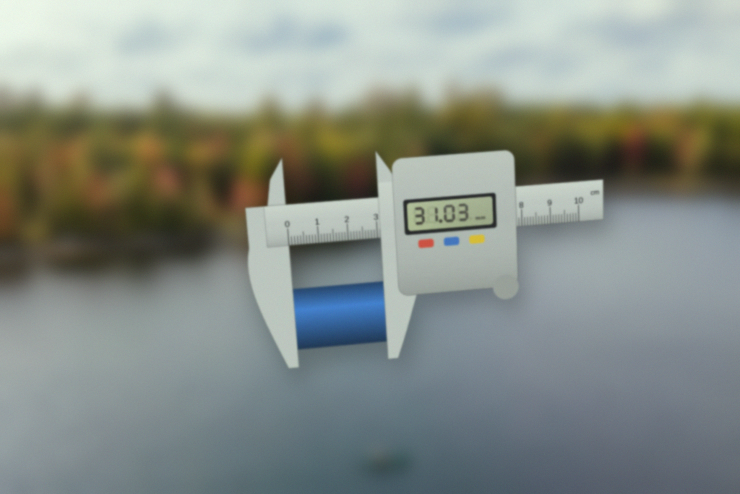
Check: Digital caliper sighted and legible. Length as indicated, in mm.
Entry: 31.03 mm
